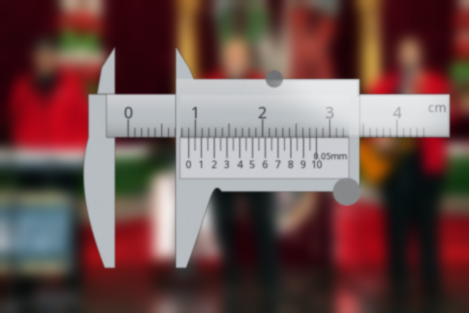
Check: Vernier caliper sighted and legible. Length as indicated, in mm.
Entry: 9.0 mm
